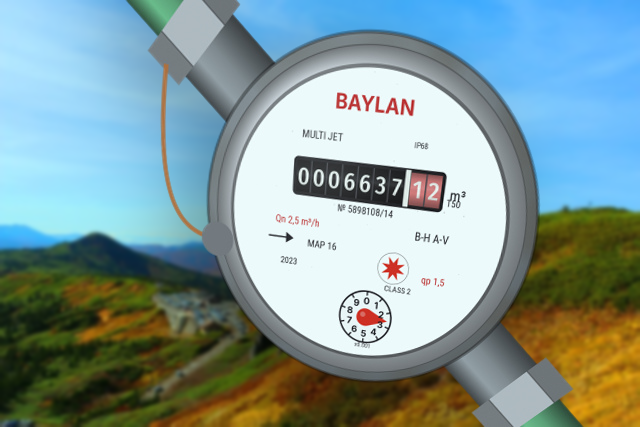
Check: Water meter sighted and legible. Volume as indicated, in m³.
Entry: 6637.122 m³
